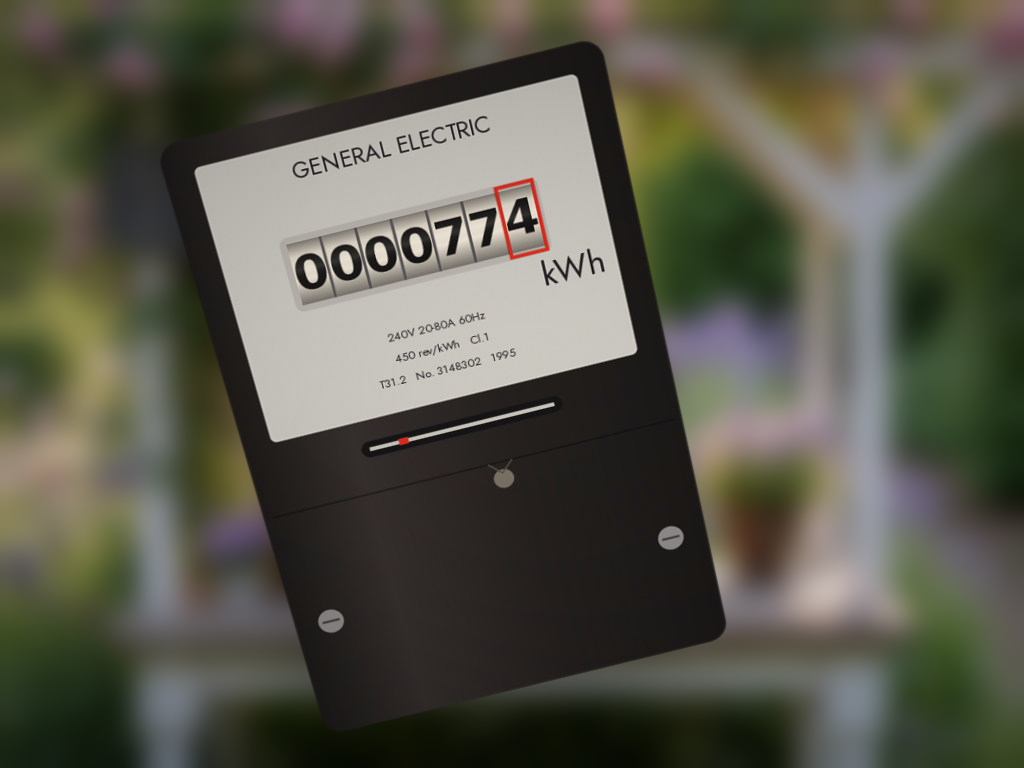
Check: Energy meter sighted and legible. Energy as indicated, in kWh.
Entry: 77.4 kWh
